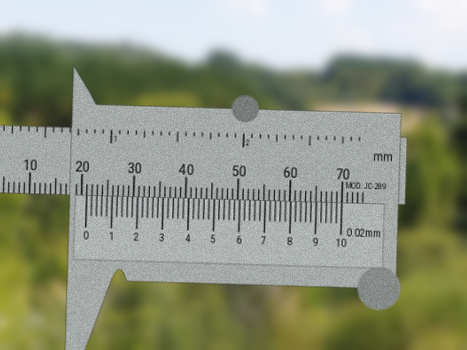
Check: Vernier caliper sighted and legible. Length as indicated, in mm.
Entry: 21.0 mm
